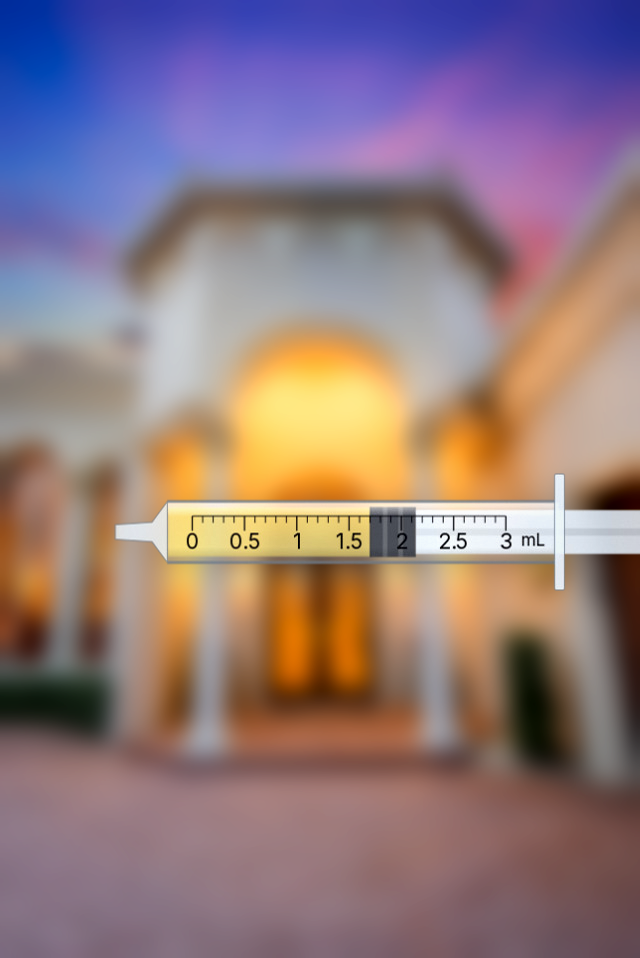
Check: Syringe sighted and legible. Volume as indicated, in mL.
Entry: 1.7 mL
